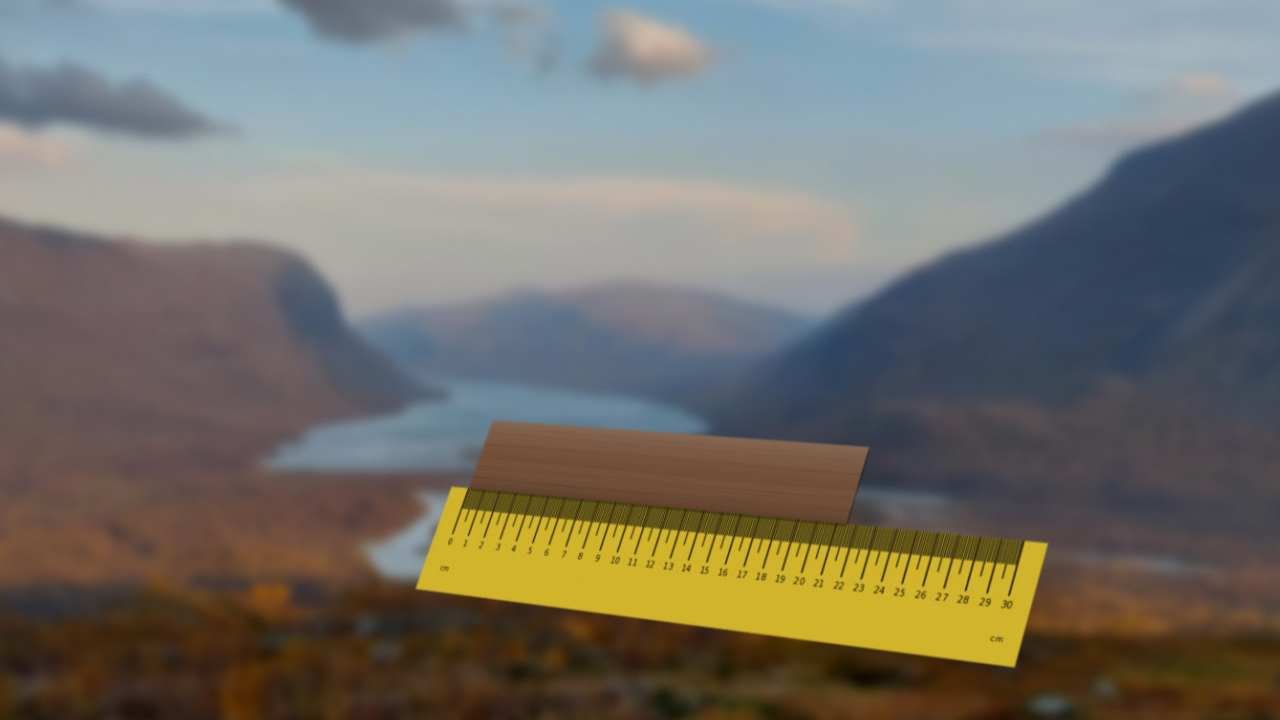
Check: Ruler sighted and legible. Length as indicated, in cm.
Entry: 21.5 cm
